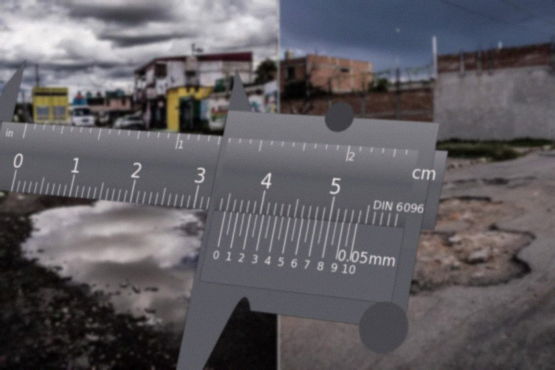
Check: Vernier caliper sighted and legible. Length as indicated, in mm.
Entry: 34.8 mm
